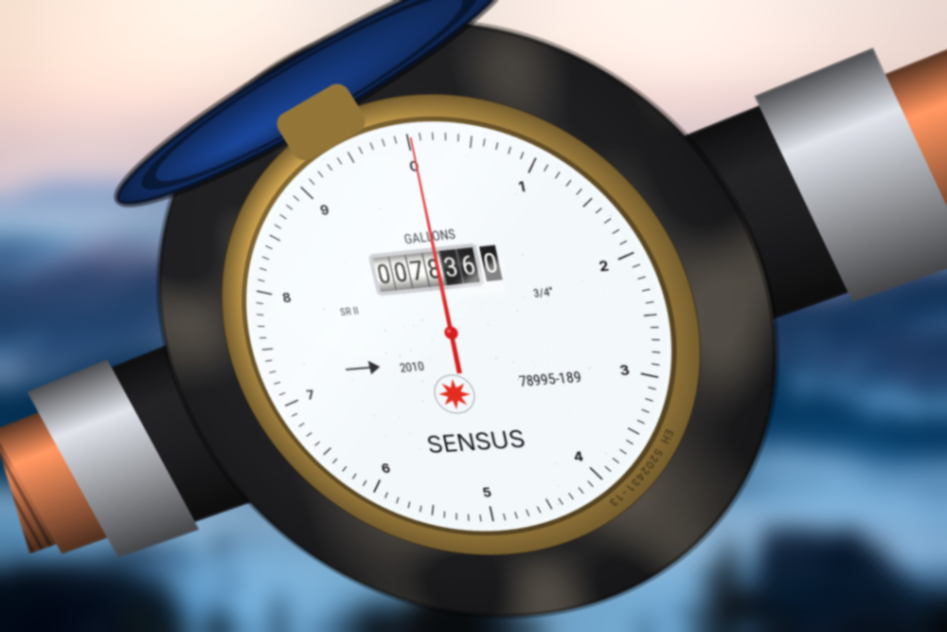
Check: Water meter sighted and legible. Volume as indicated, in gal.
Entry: 78360.0 gal
